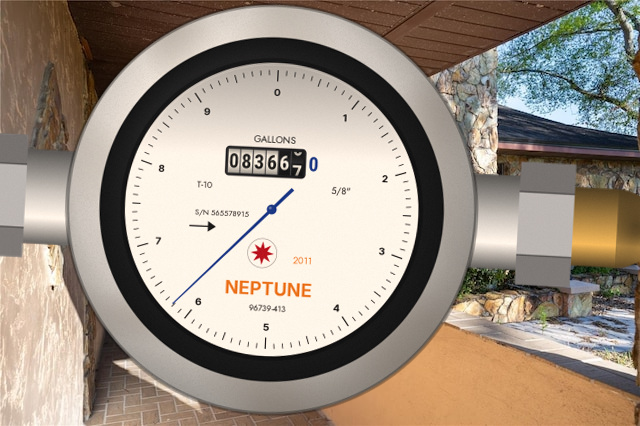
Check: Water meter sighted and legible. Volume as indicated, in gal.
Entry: 836666.2 gal
